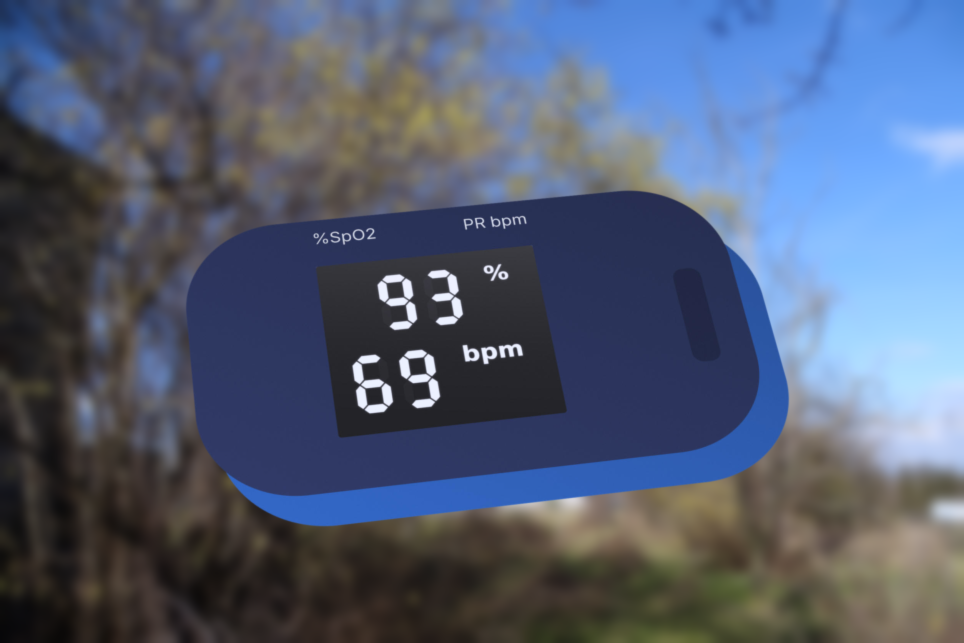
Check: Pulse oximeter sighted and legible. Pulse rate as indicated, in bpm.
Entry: 69 bpm
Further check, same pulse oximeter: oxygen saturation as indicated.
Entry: 93 %
